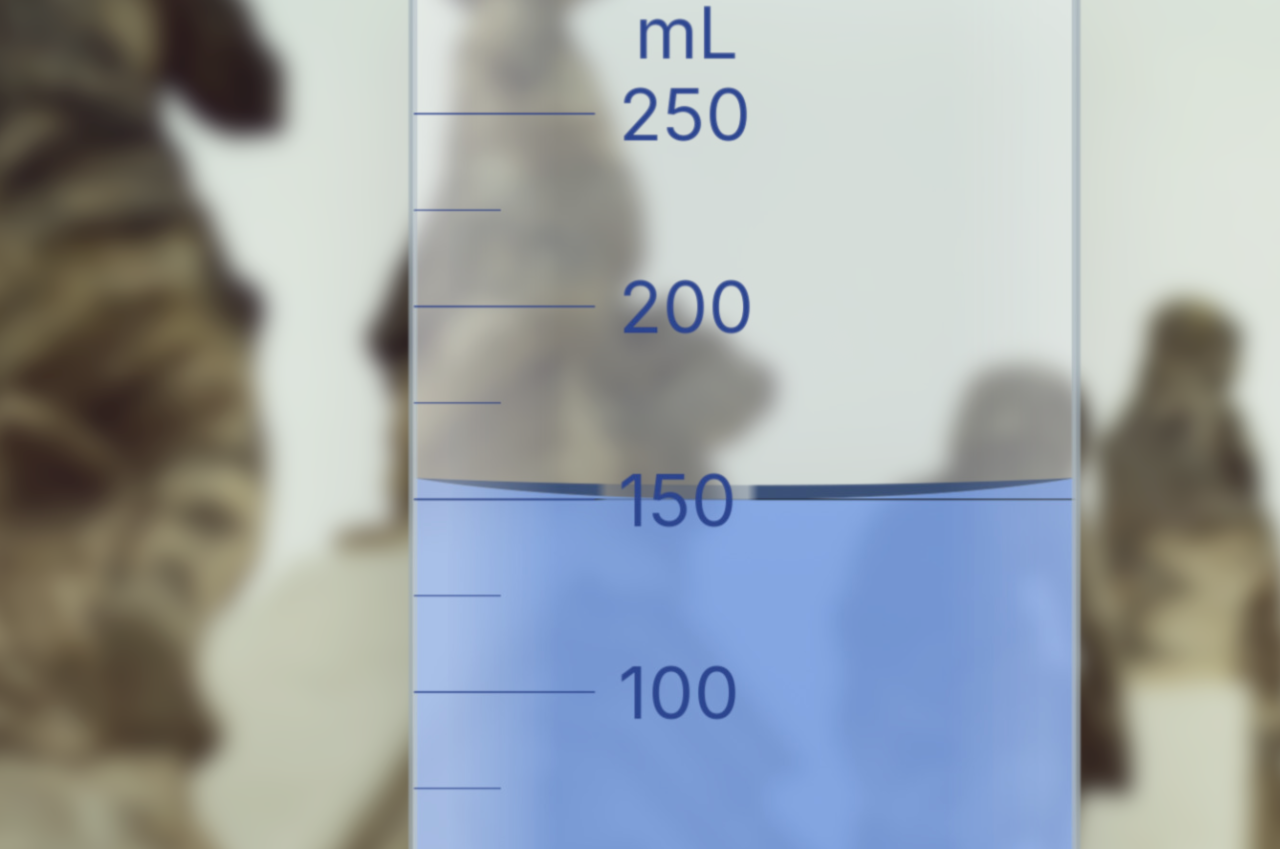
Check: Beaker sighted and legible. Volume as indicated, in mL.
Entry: 150 mL
